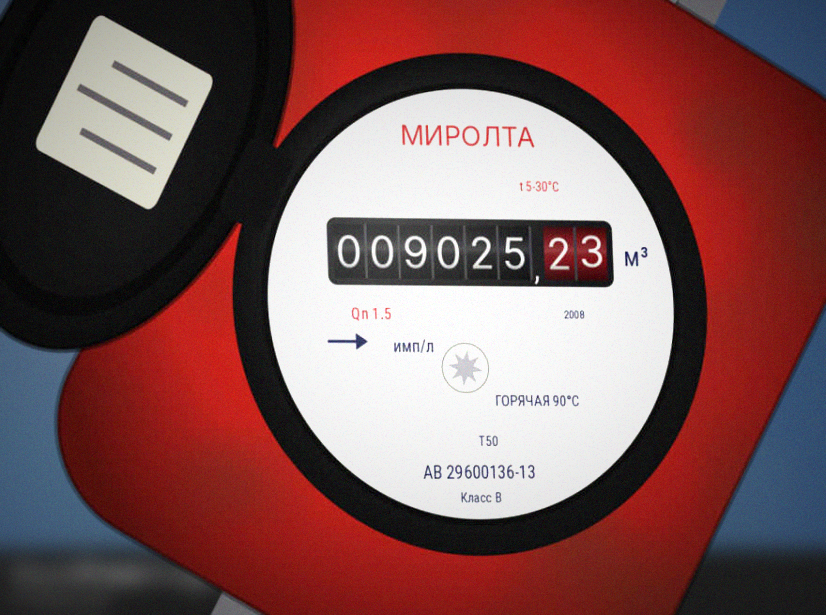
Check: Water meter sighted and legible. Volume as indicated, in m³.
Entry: 9025.23 m³
